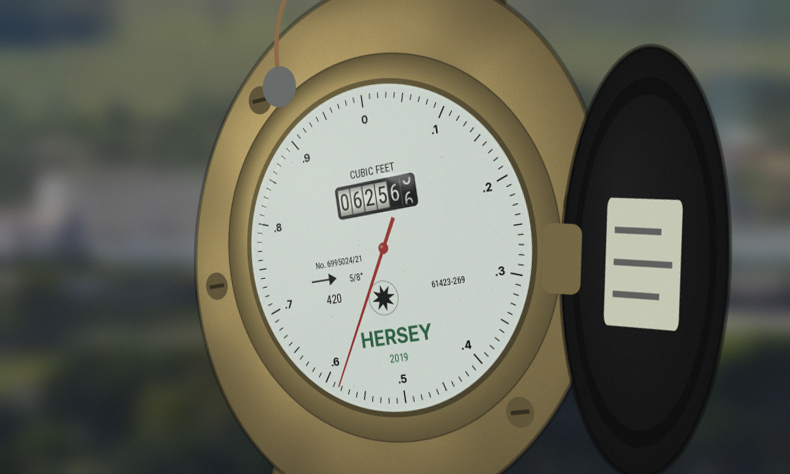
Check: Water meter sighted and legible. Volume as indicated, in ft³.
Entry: 62565.58 ft³
